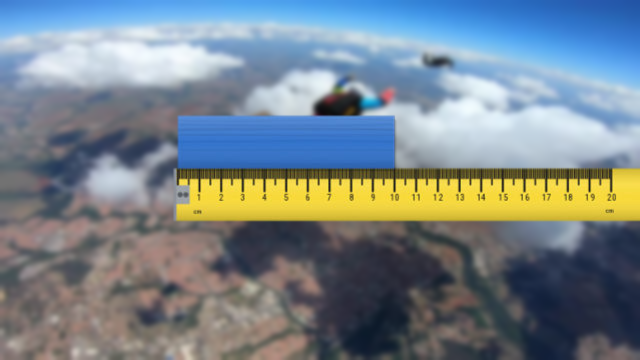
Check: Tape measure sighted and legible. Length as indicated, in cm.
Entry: 10 cm
